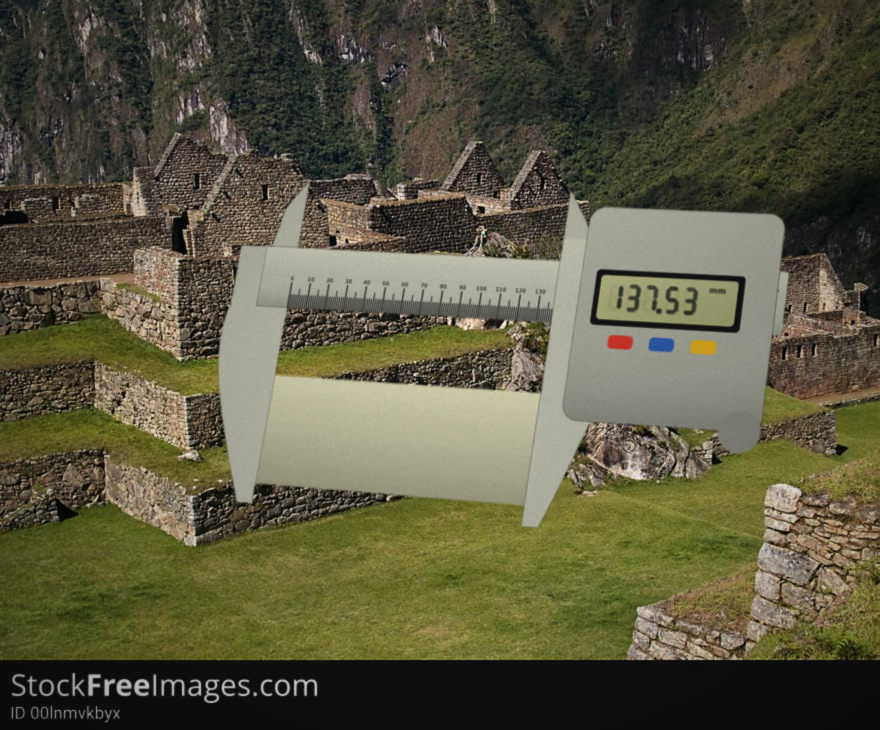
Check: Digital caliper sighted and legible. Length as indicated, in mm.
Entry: 137.53 mm
